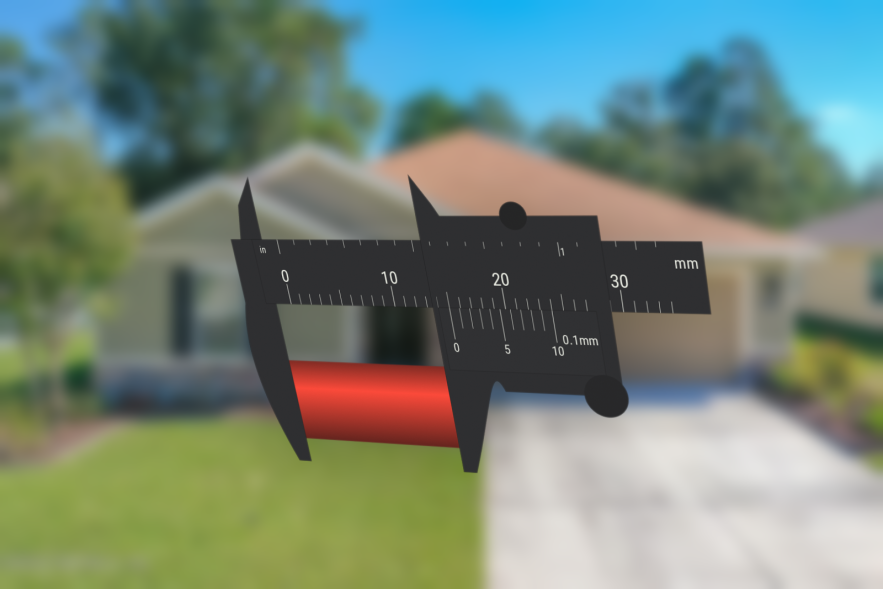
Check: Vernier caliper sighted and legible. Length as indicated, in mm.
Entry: 15.0 mm
